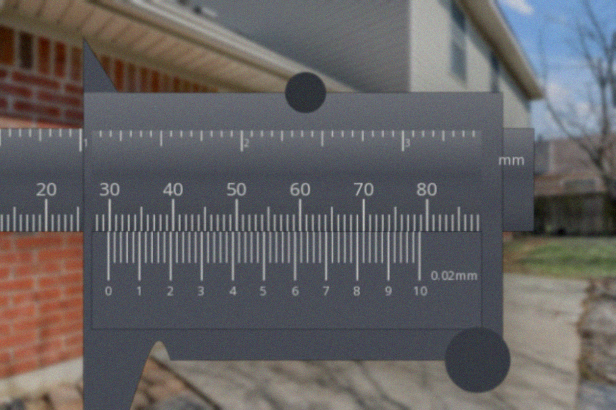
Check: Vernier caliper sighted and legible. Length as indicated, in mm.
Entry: 29.8 mm
